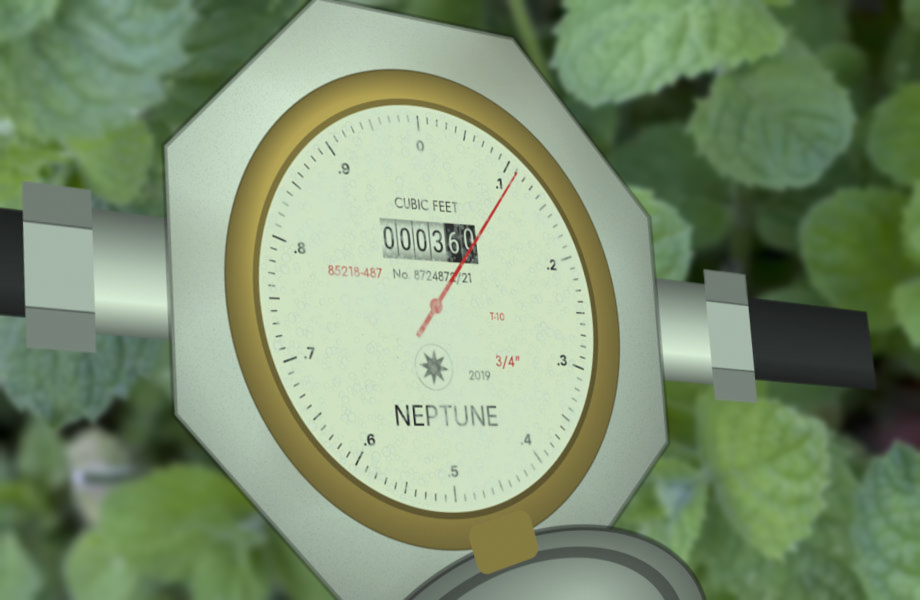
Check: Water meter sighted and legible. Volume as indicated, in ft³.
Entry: 360.11 ft³
